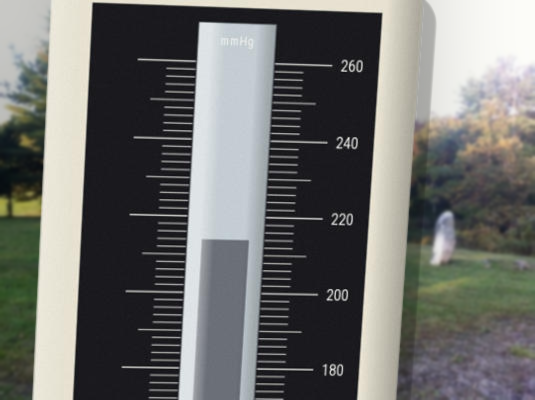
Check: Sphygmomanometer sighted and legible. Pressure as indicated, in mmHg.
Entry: 214 mmHg
